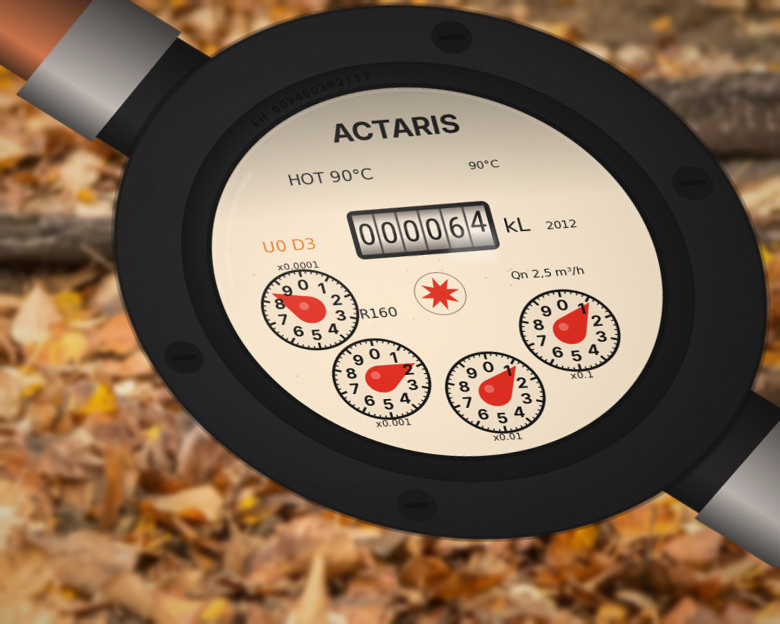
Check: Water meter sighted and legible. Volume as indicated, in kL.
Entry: 64.1118 kL
